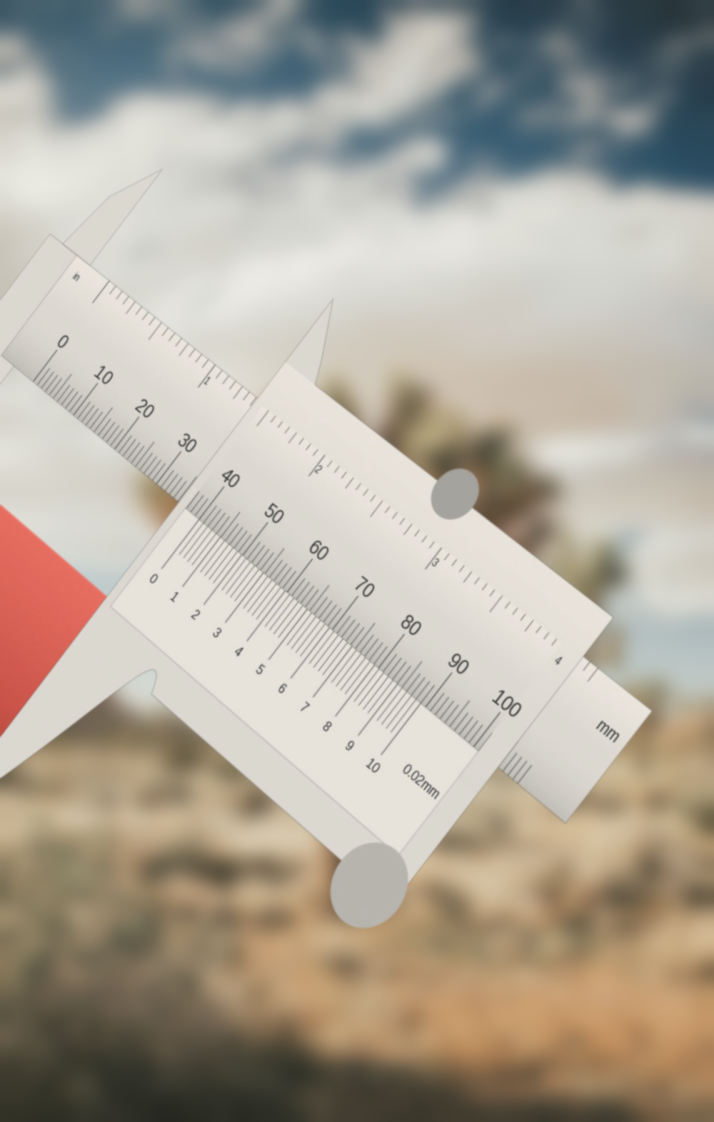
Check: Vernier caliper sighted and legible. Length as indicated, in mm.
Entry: 40.0 mm
